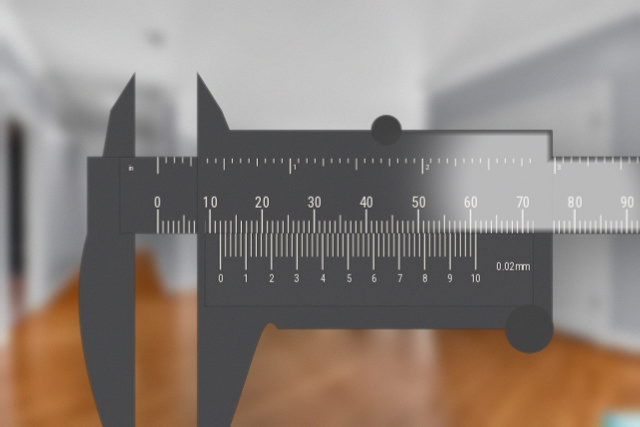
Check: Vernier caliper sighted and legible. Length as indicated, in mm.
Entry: 12.0 mm
